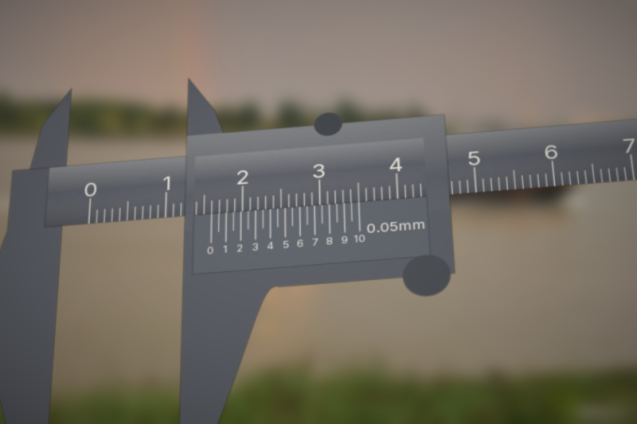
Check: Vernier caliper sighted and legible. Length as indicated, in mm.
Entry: 16.0 mm
